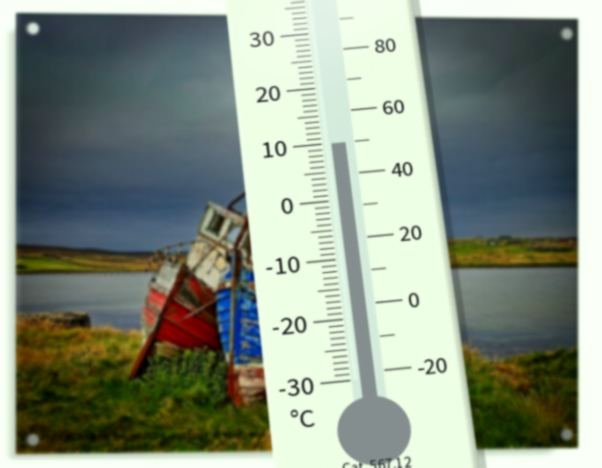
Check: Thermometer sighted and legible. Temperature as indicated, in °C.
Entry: 10 °C
